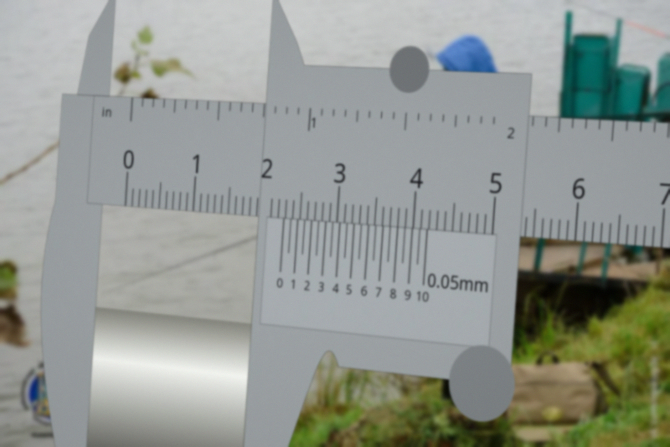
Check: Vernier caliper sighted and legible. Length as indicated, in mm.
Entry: 22.8 mm
